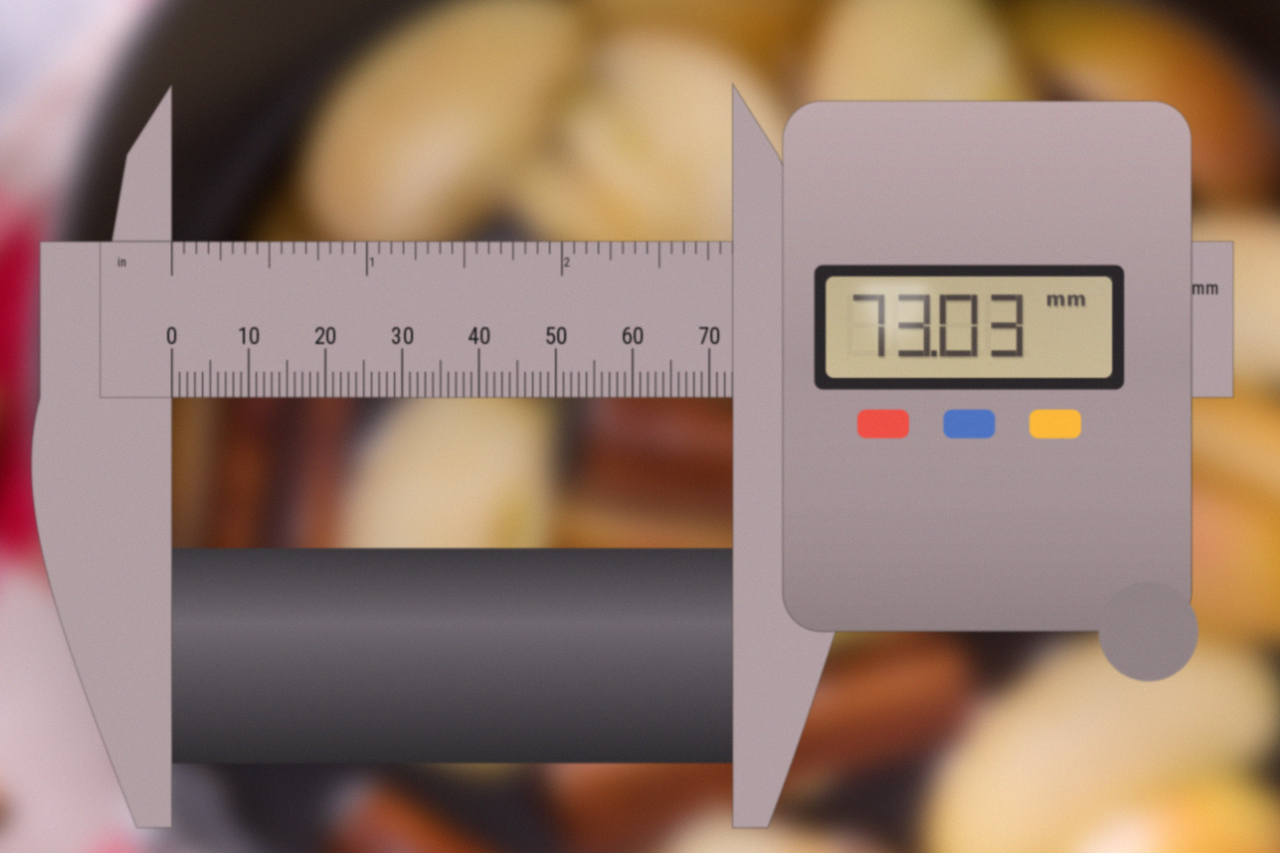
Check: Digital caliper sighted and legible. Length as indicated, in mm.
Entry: 73.03 mm
